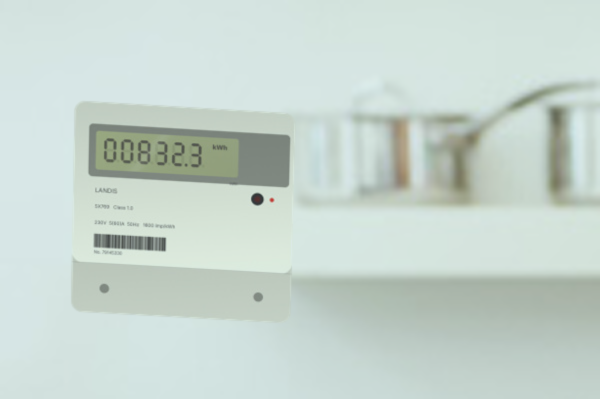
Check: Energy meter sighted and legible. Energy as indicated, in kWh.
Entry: 832.3 kWh
